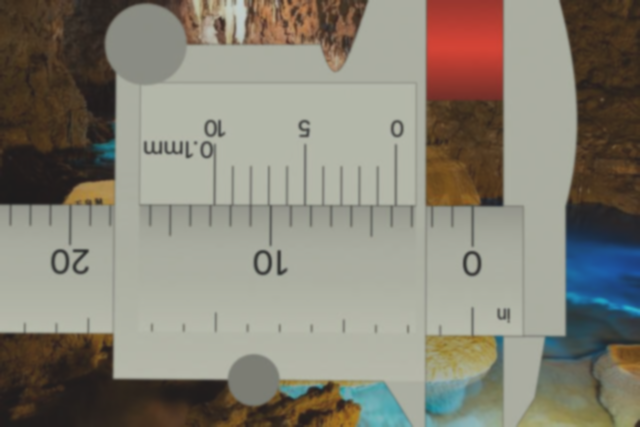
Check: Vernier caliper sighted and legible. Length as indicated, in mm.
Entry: 3.8 mm
